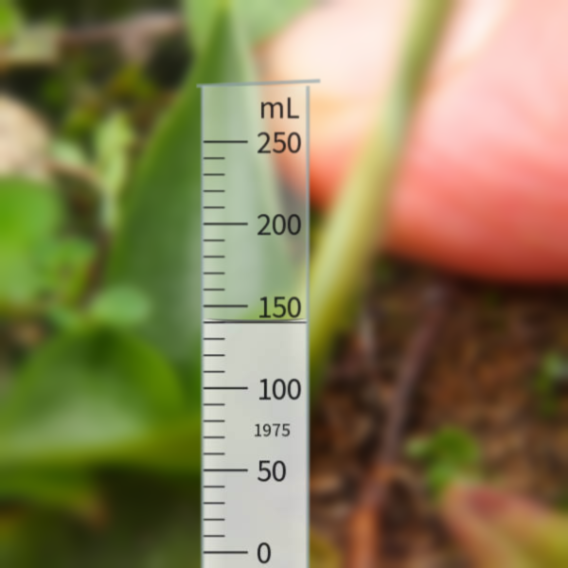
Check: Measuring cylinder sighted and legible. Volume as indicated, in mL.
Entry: 140 mL
